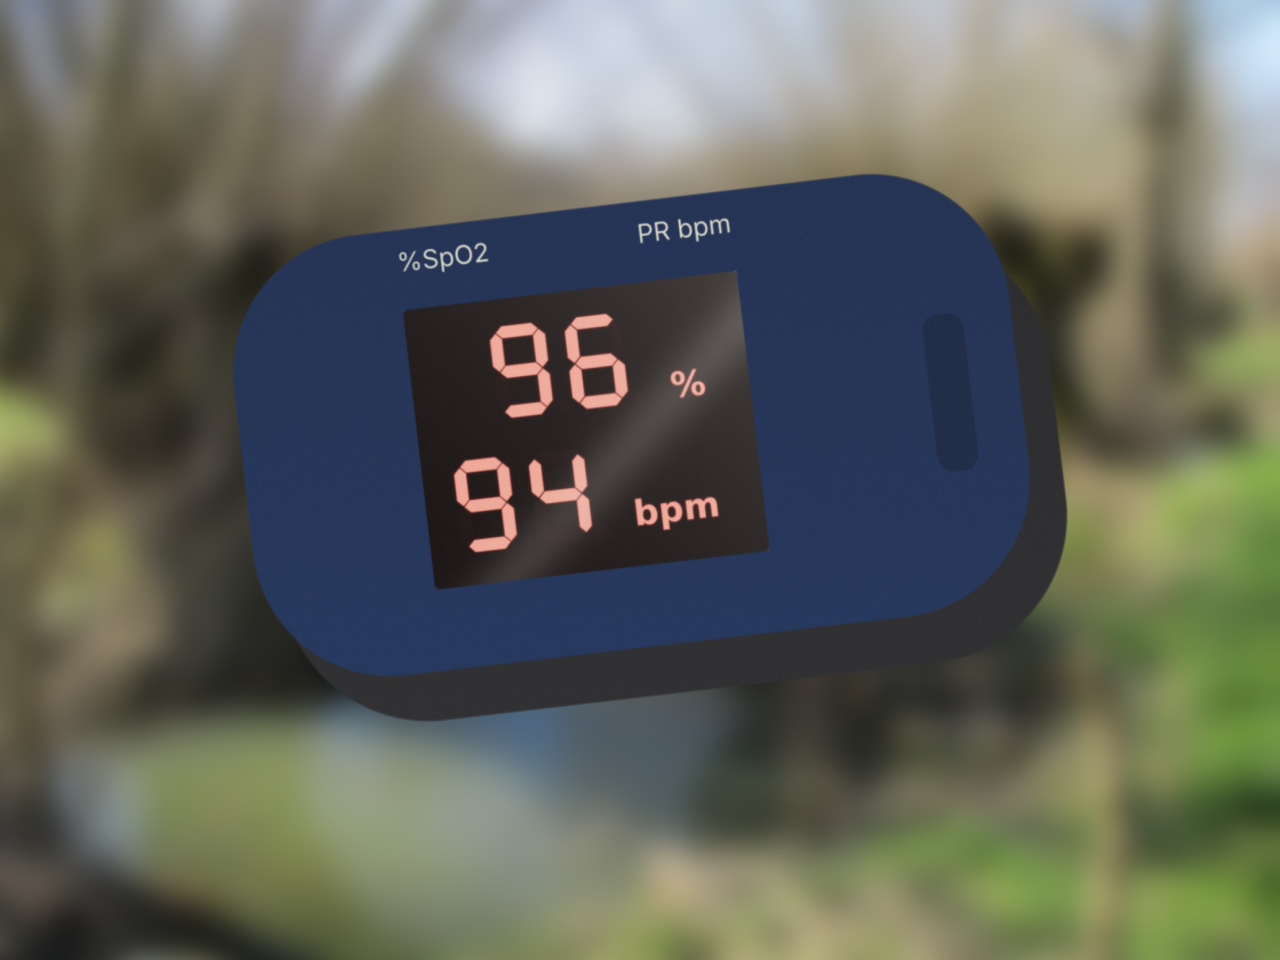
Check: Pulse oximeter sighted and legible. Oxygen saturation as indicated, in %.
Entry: 96 %
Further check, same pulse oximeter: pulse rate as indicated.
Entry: 94 bpm
